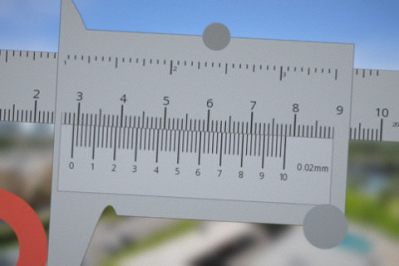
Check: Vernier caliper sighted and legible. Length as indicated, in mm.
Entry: 29.0 mm
